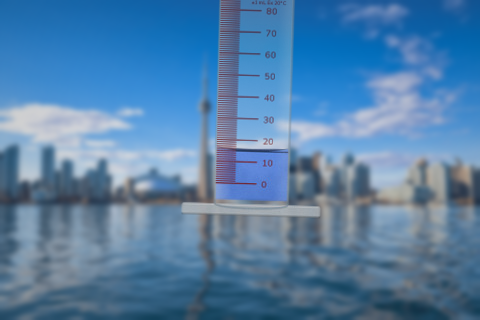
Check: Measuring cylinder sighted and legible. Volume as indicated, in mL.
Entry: 15 mL
